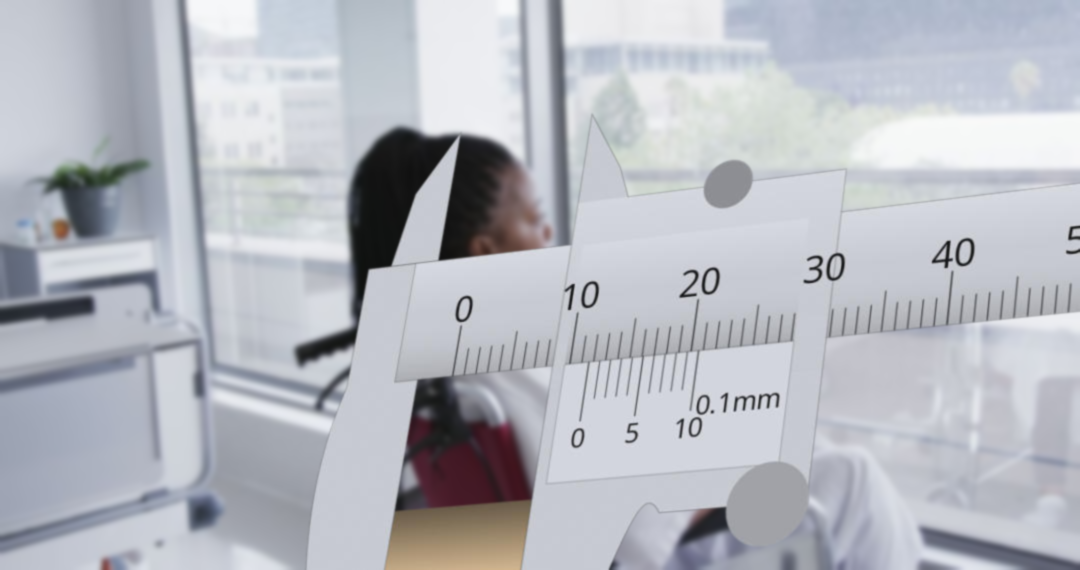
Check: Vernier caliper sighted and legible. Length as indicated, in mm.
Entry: 11.6 mm
